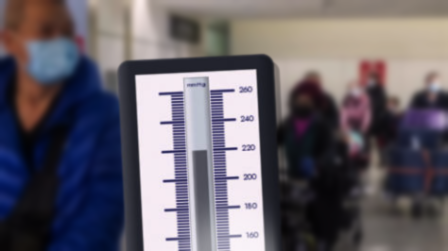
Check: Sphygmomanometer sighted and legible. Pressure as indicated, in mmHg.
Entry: 220 mmHg
